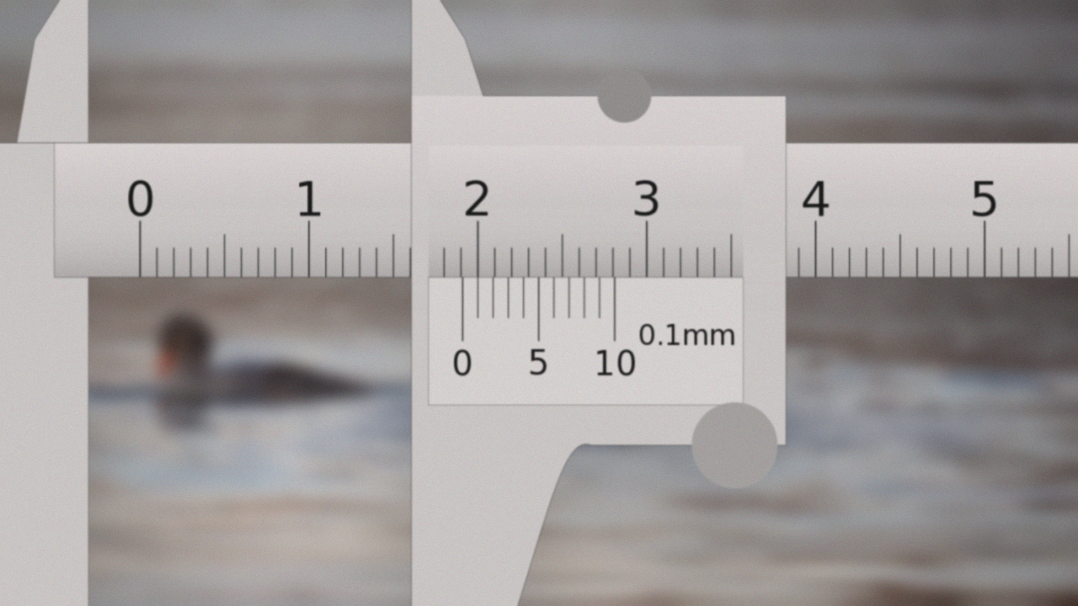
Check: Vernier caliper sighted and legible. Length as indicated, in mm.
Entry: 19.1 mm
